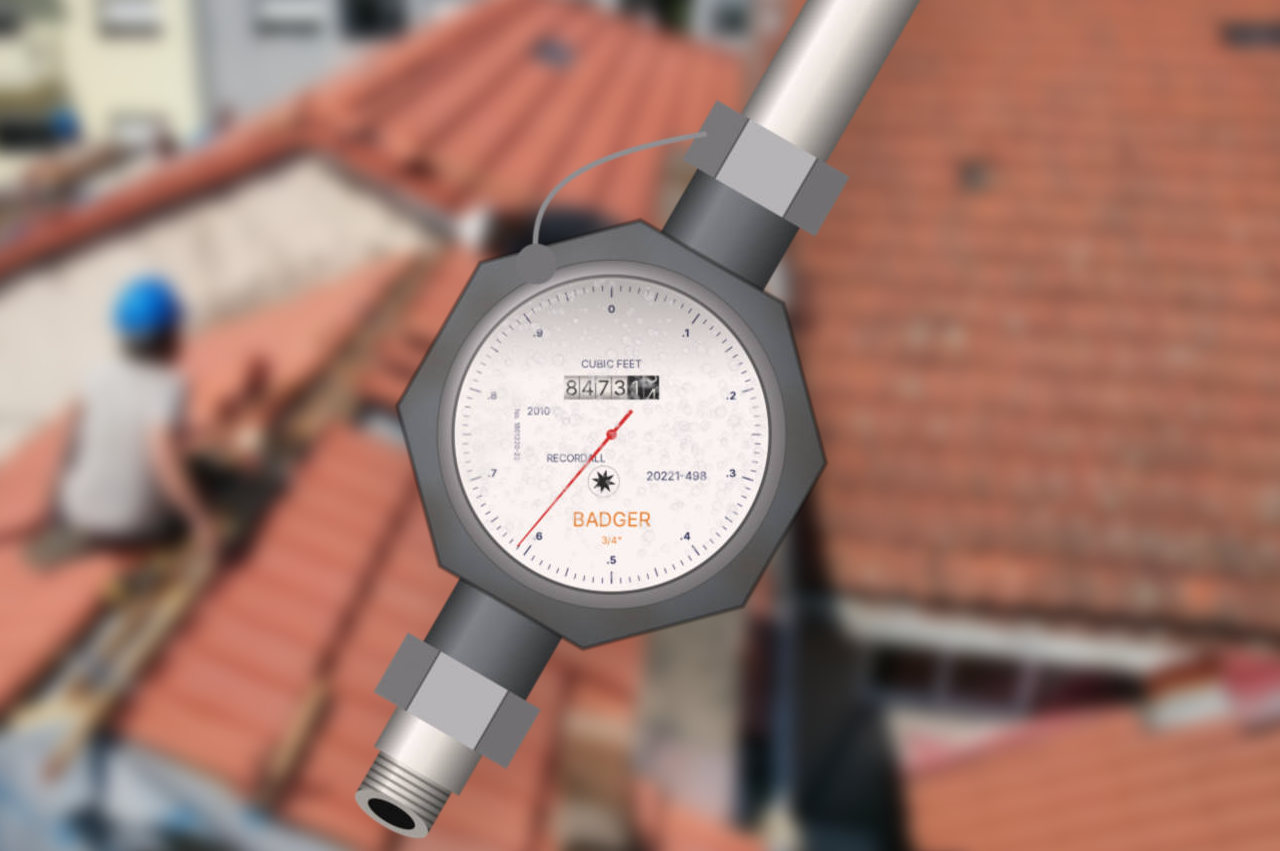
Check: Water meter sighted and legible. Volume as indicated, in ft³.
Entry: 847313.61 ft³
